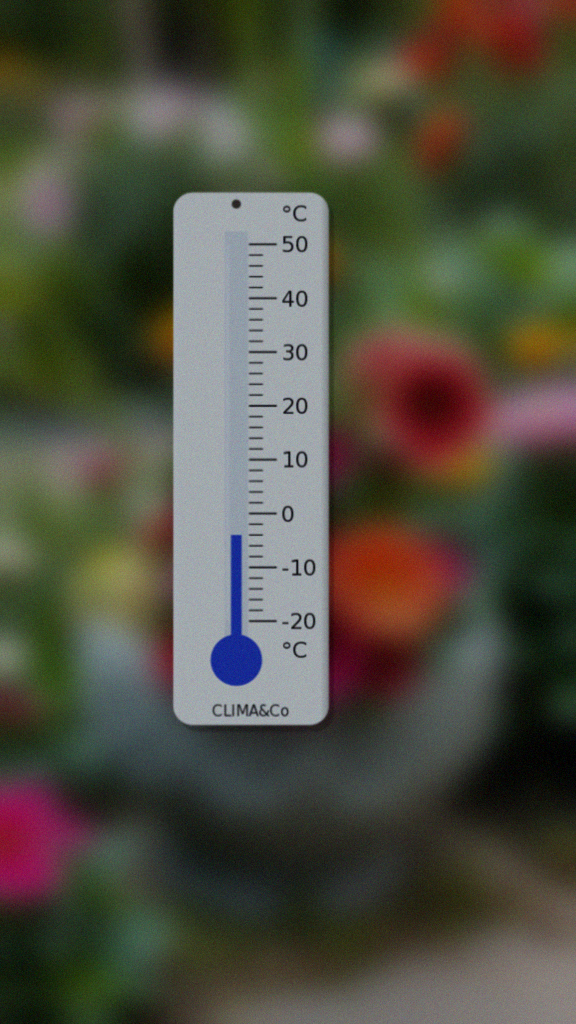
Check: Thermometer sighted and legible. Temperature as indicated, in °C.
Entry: -4 °C
